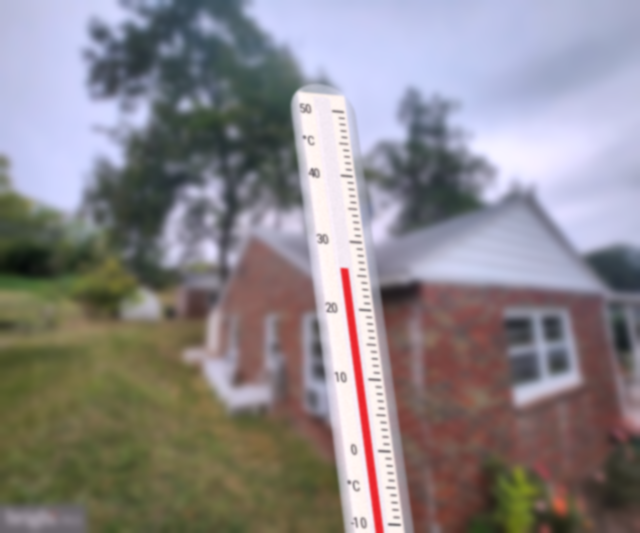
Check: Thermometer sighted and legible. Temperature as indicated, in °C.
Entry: 26 °C
